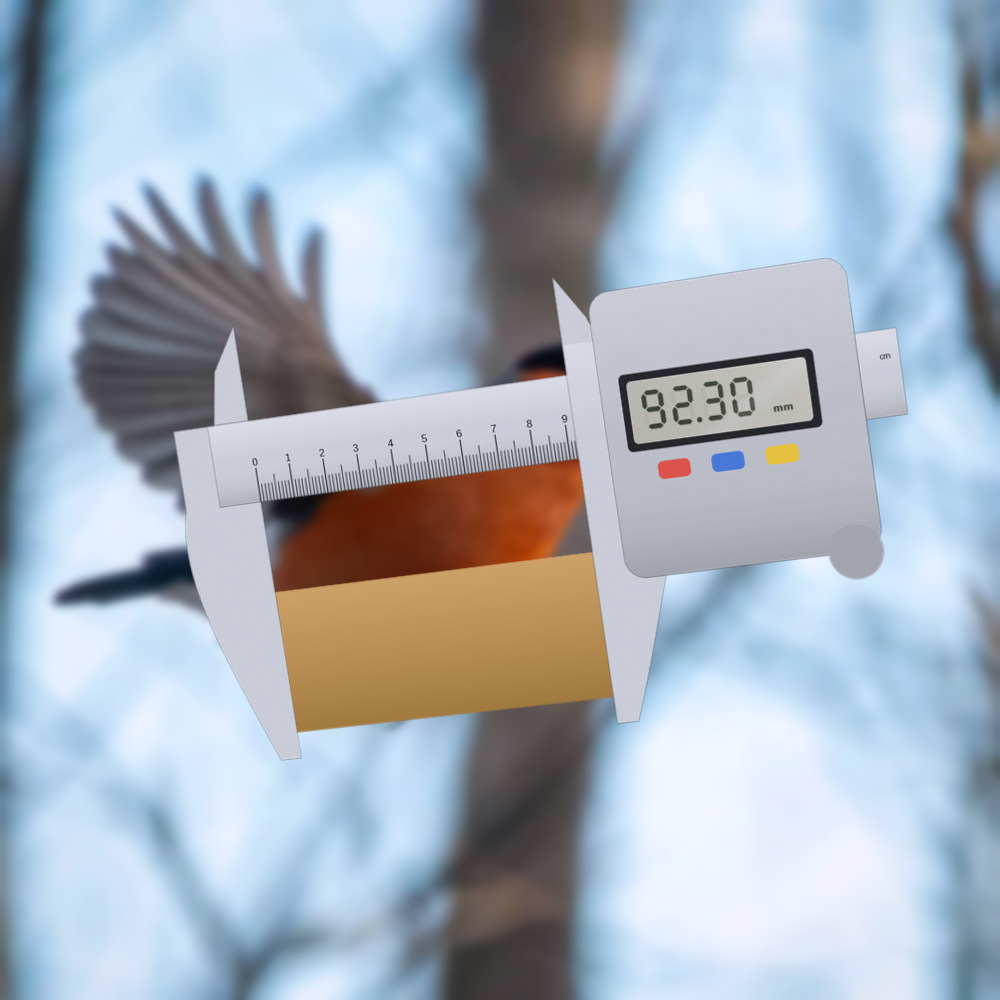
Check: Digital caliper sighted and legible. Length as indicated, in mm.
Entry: 92.30 mm
